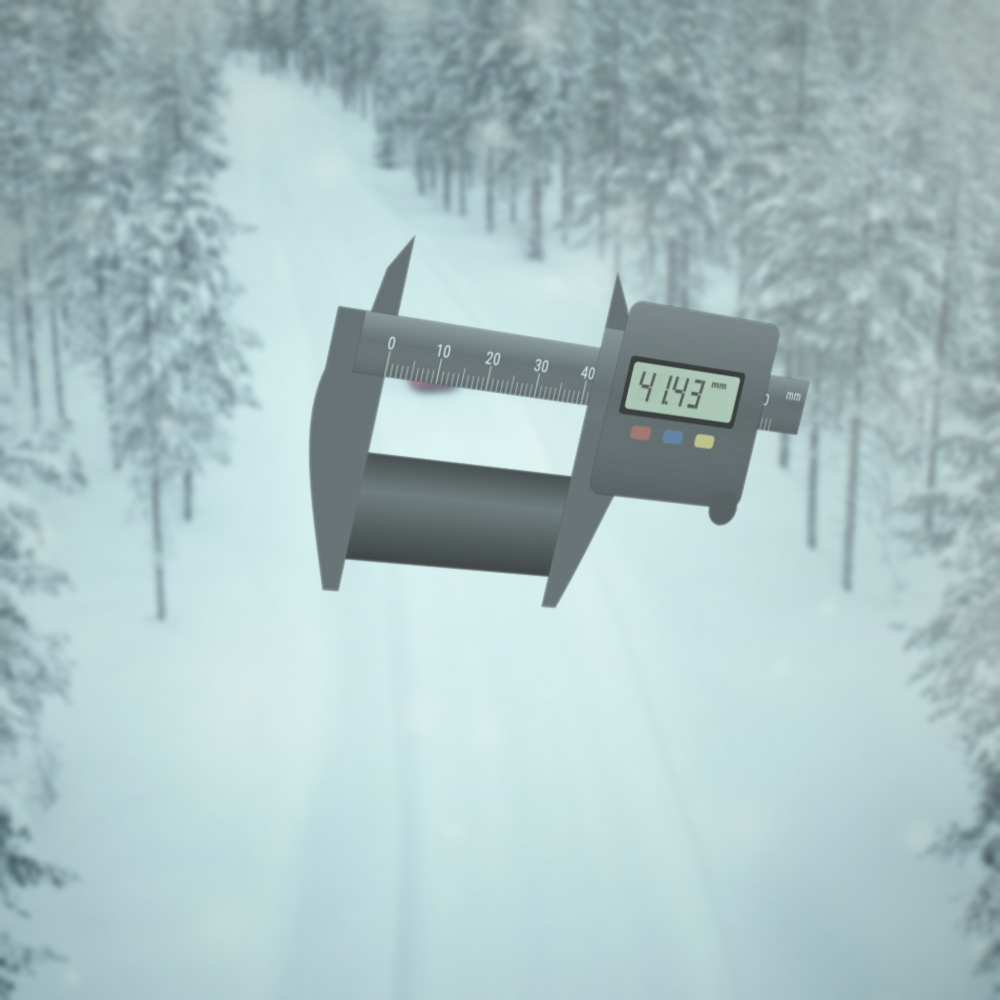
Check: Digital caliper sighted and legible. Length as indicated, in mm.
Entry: 41.43 mm
